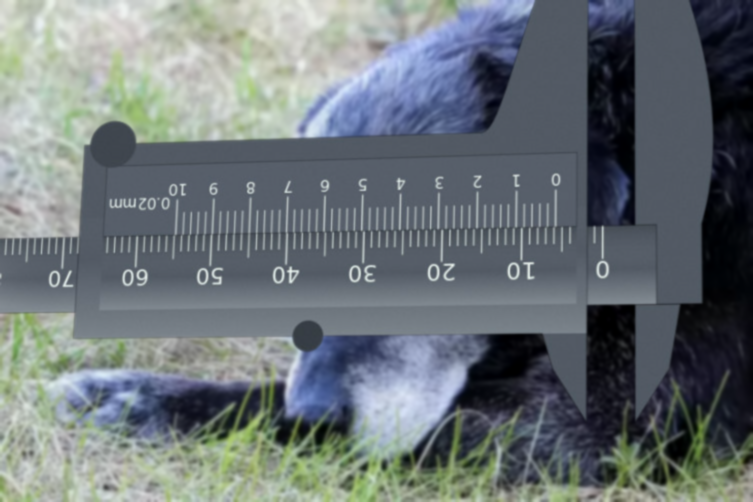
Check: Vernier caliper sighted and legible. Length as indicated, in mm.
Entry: 5.8 mm
